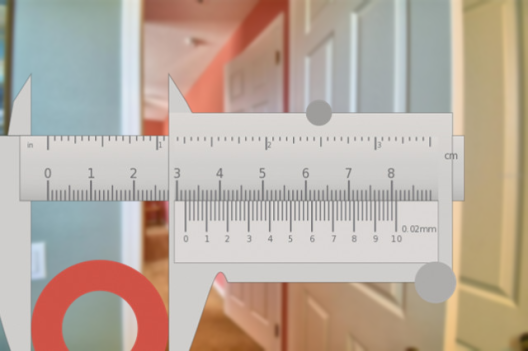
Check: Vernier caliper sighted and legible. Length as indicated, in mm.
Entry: 32.0 mm
